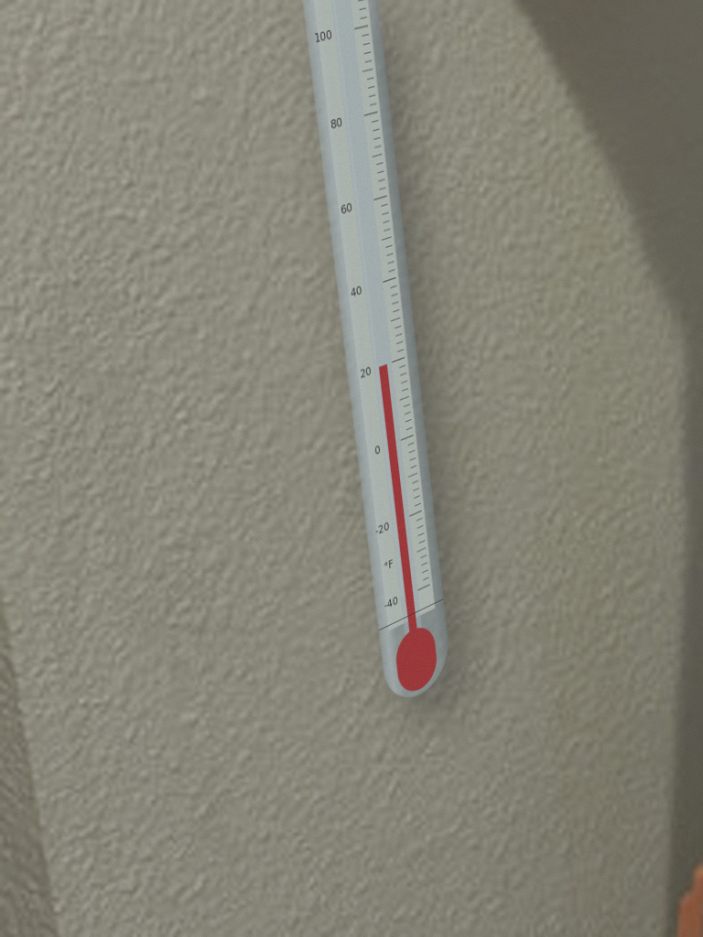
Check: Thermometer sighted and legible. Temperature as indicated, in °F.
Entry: 20 °F
